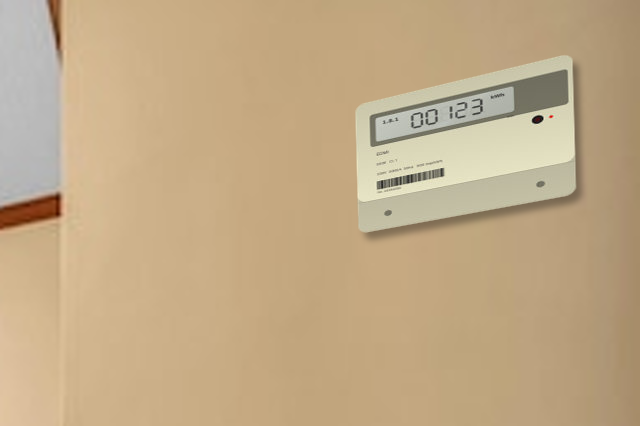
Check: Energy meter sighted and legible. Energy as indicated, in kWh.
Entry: 123 kWh
